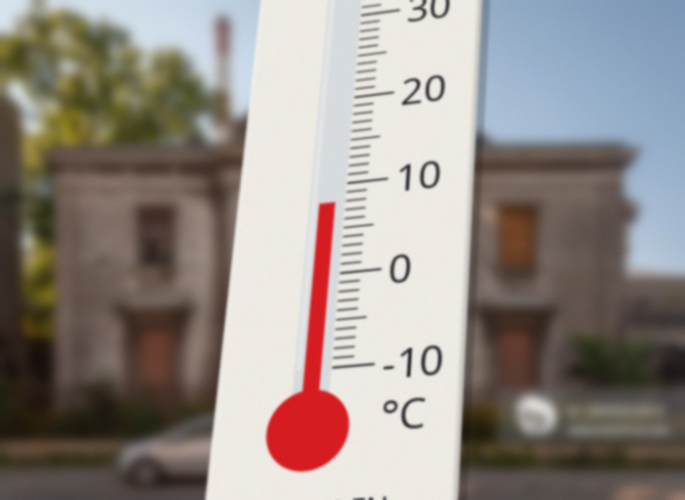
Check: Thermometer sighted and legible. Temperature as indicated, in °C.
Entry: 8 °C
